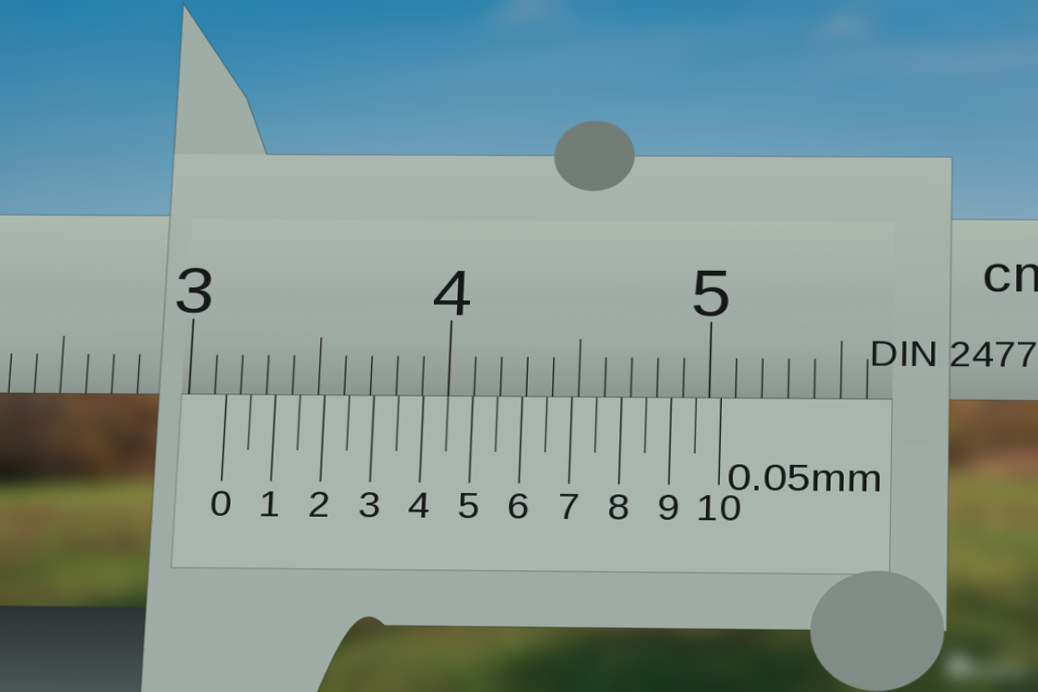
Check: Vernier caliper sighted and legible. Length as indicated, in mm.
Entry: 31.45 mm
